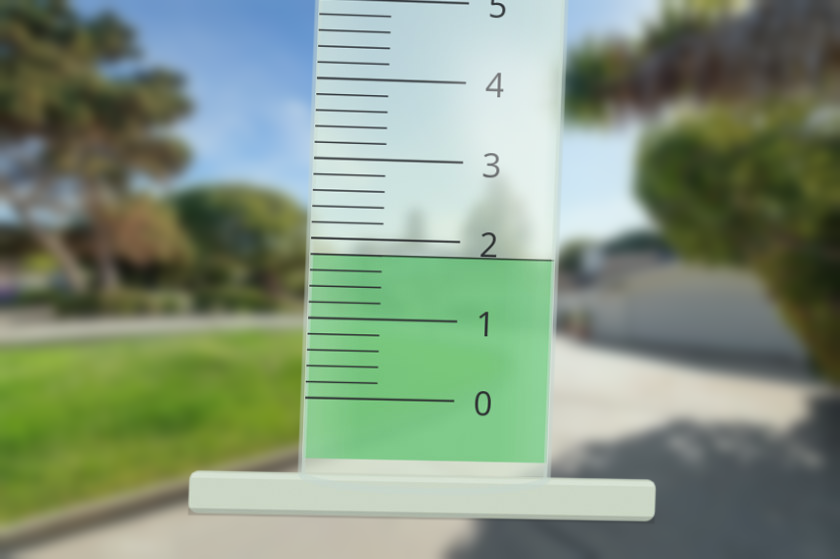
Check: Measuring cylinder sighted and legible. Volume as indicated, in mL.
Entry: 1.8 mL
